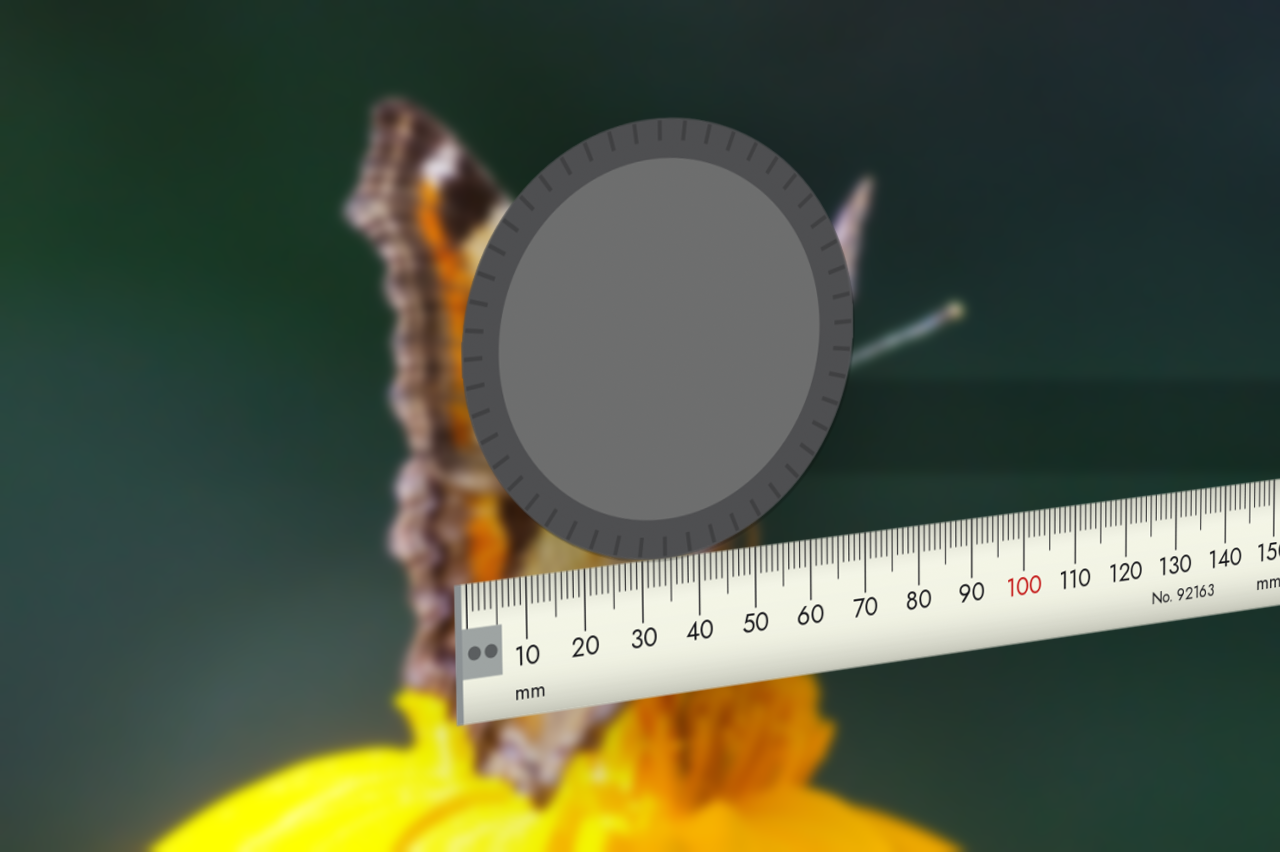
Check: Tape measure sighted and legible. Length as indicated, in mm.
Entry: 68 mm
